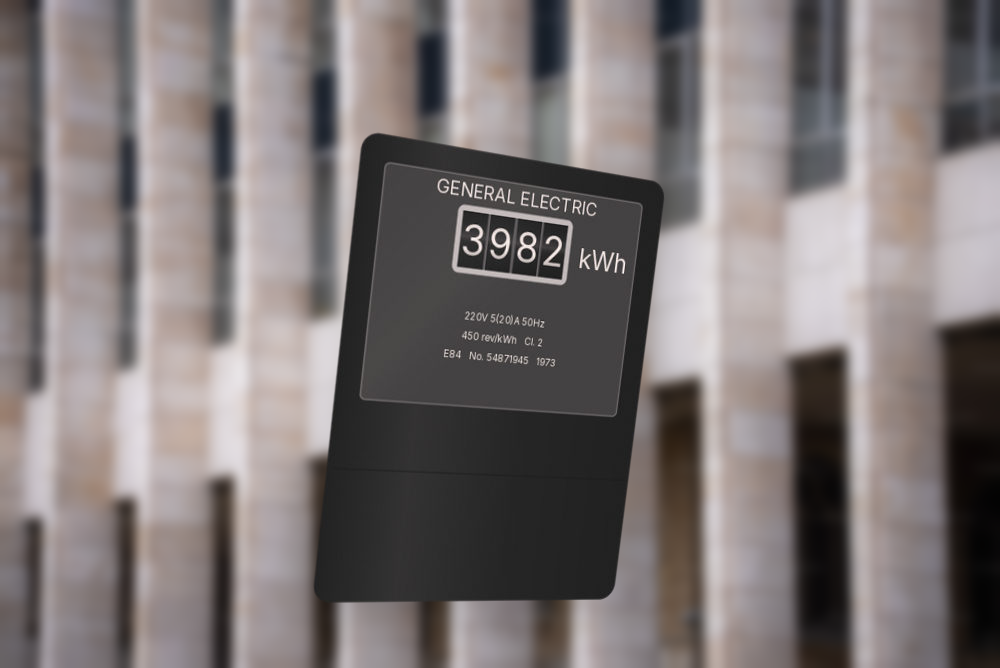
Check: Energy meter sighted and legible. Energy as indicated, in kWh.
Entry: 3982 kWh
